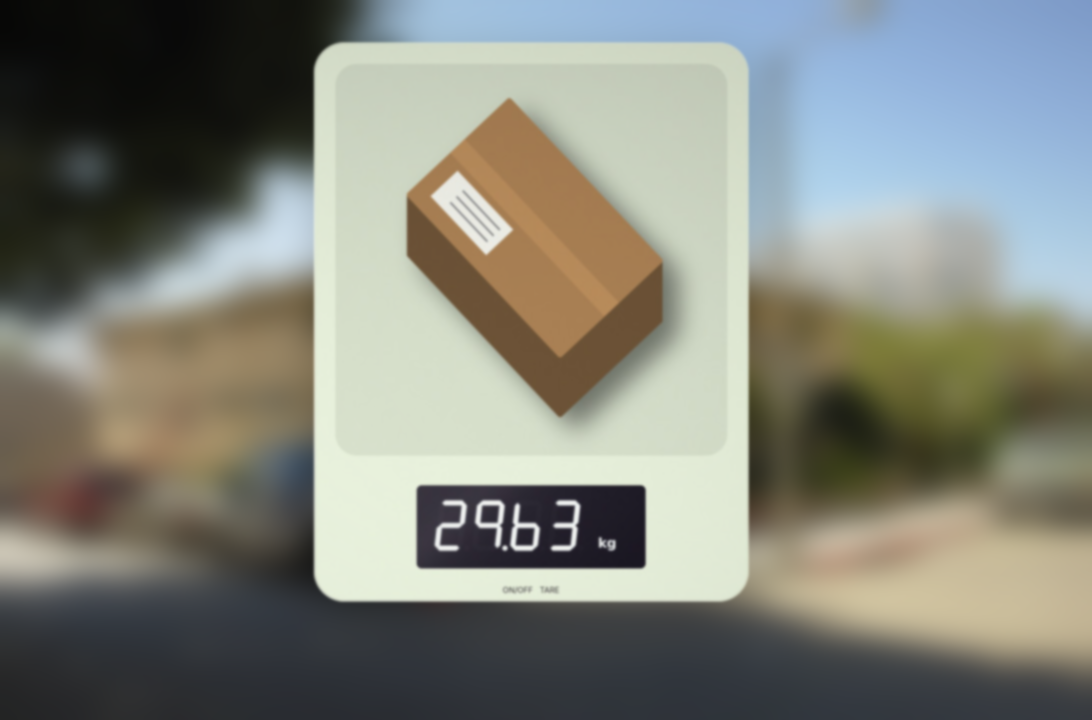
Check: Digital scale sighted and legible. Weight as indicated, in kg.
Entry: 29.63 kg
